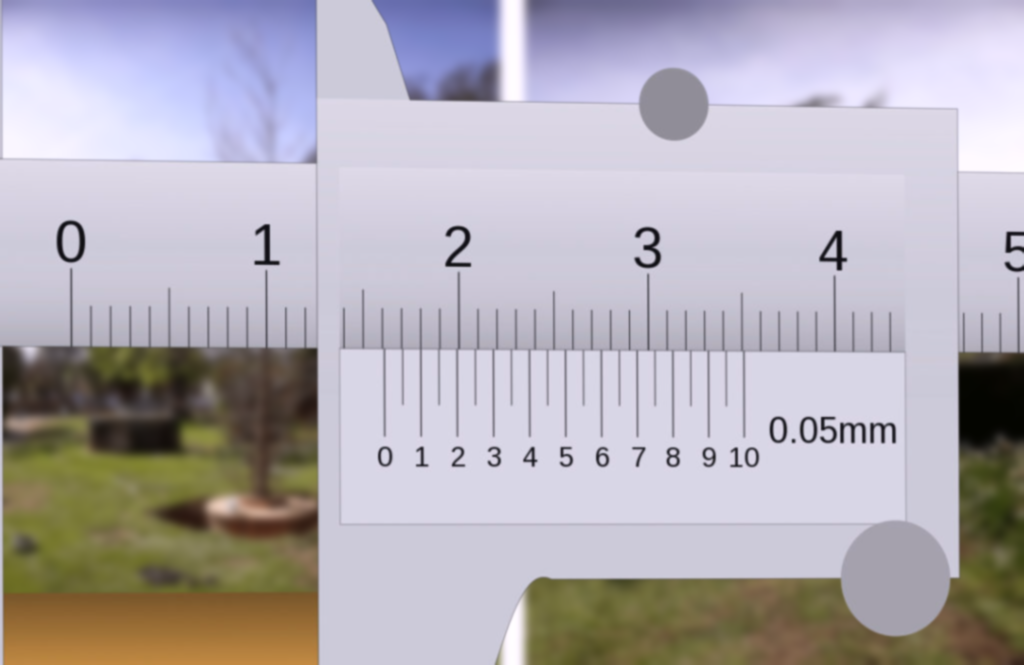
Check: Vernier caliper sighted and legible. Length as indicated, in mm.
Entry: 16.1 mm
